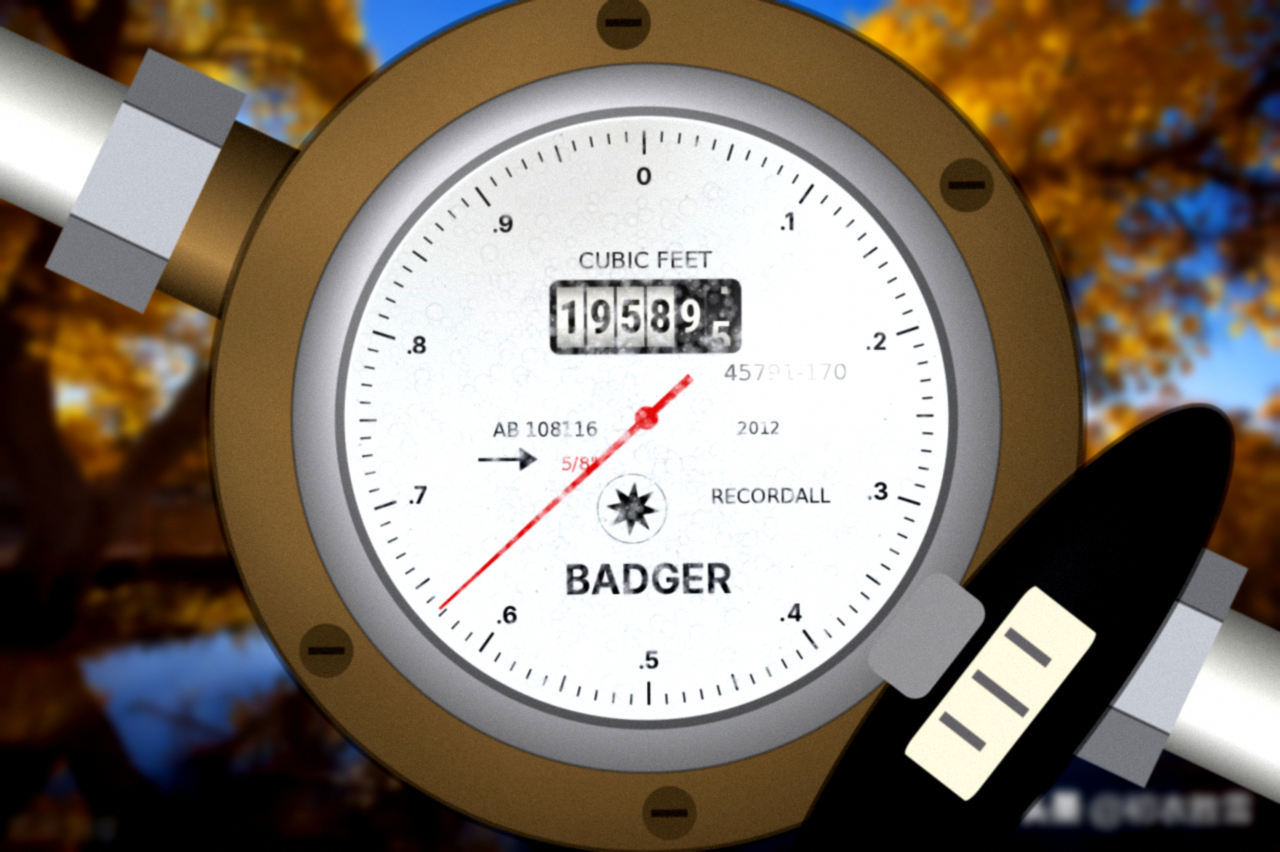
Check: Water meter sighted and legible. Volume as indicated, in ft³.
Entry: 195894.63 ft³
